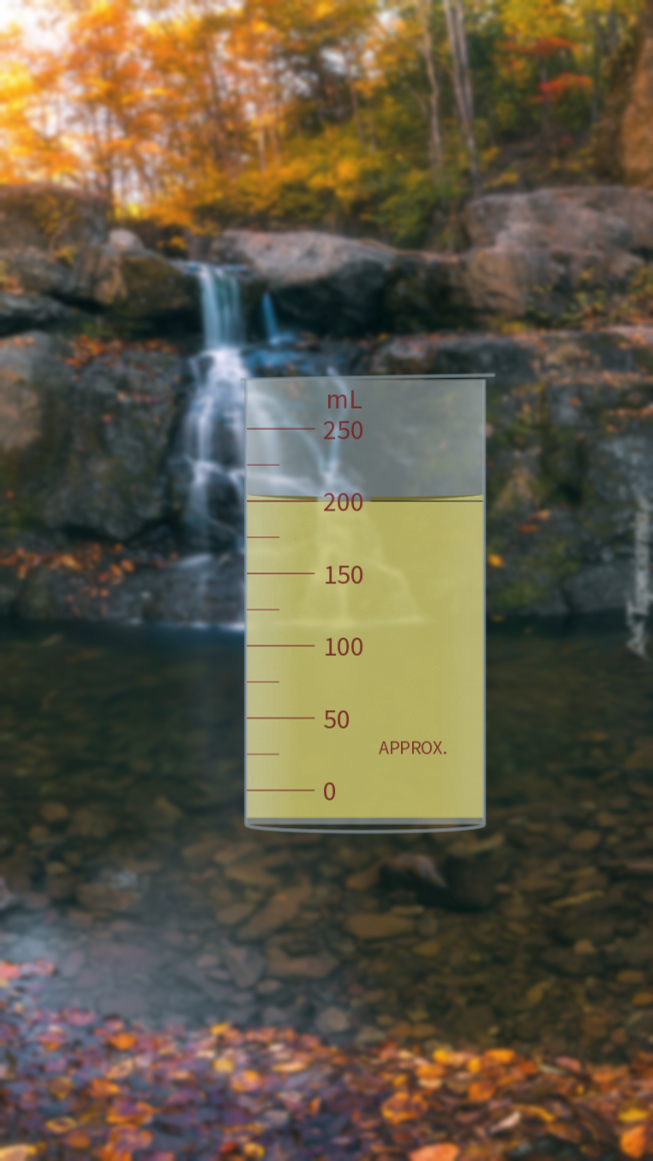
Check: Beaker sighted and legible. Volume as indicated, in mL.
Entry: 200 mL
